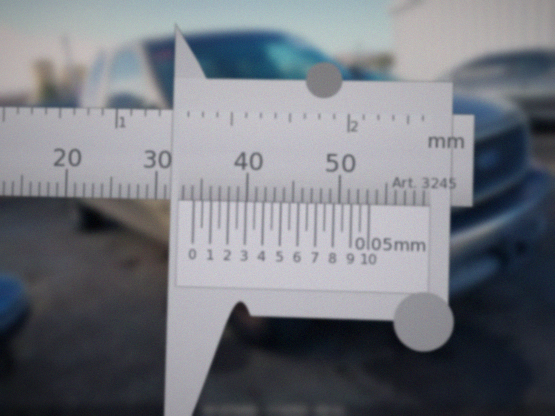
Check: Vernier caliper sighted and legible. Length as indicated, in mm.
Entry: 34.2 mm
